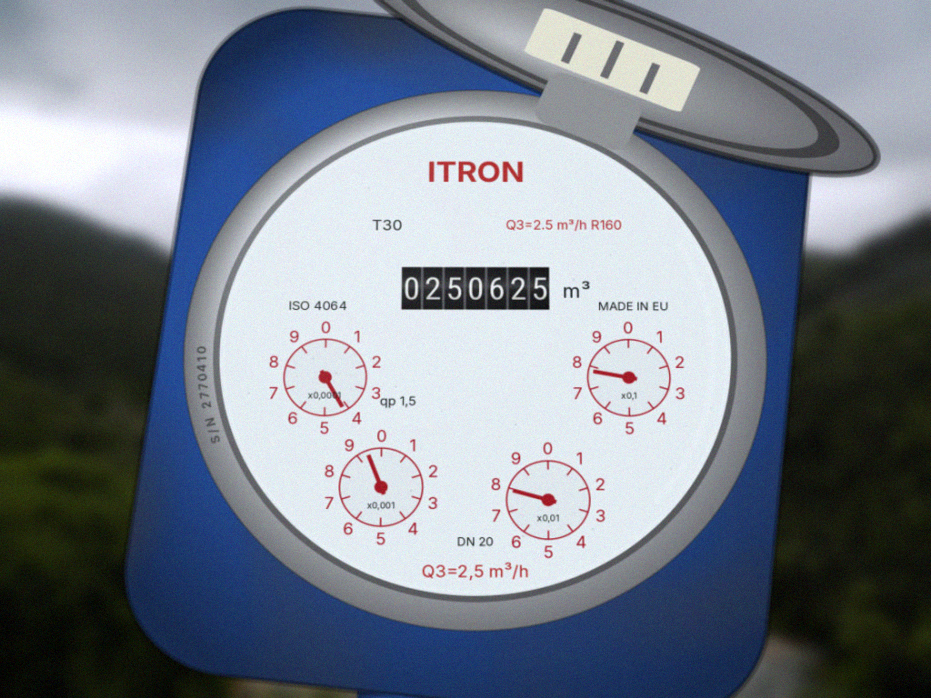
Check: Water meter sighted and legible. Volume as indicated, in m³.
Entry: 250625.7794 m³
